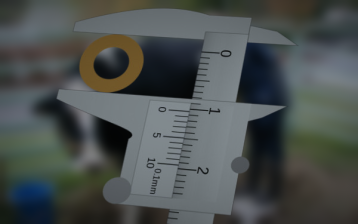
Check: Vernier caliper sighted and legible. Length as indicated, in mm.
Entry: 10.4 mm
